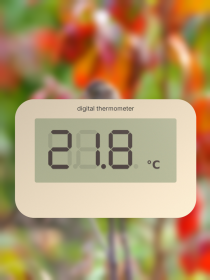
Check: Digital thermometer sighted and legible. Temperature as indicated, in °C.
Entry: 21.8 °C
